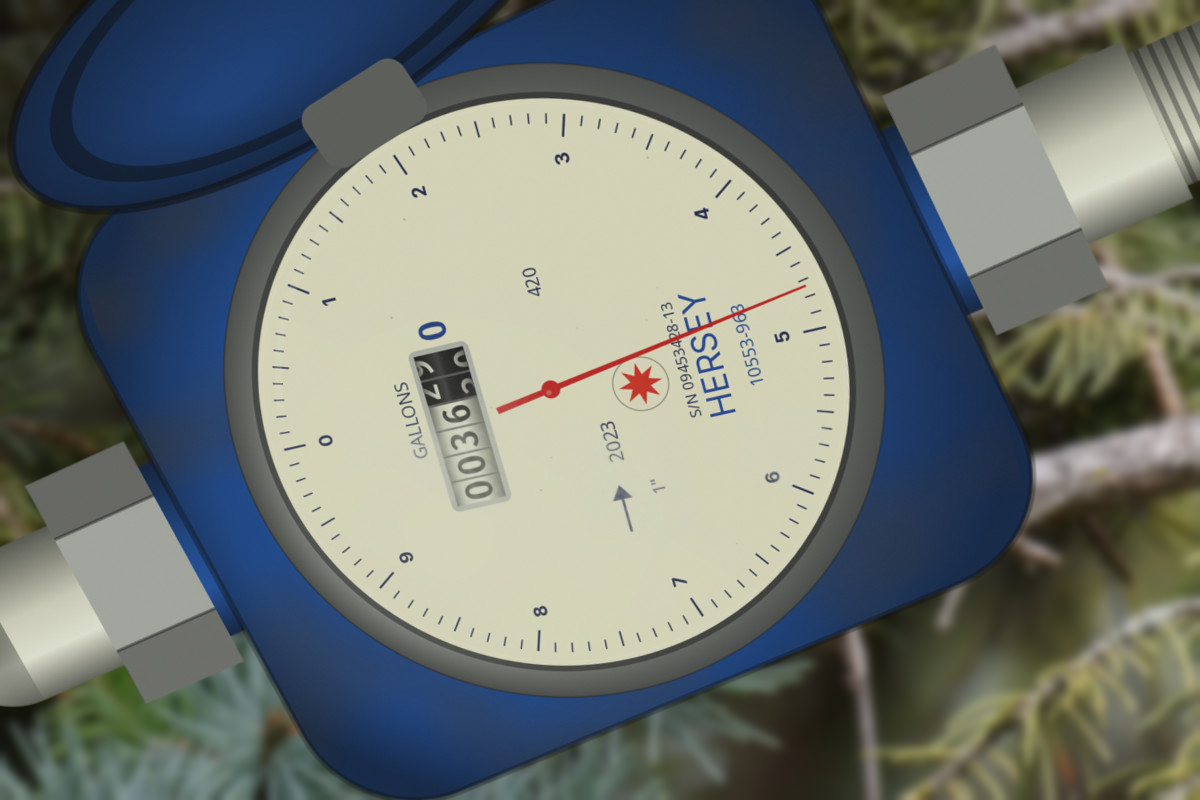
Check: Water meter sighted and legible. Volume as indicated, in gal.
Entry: 36294.7 gal
